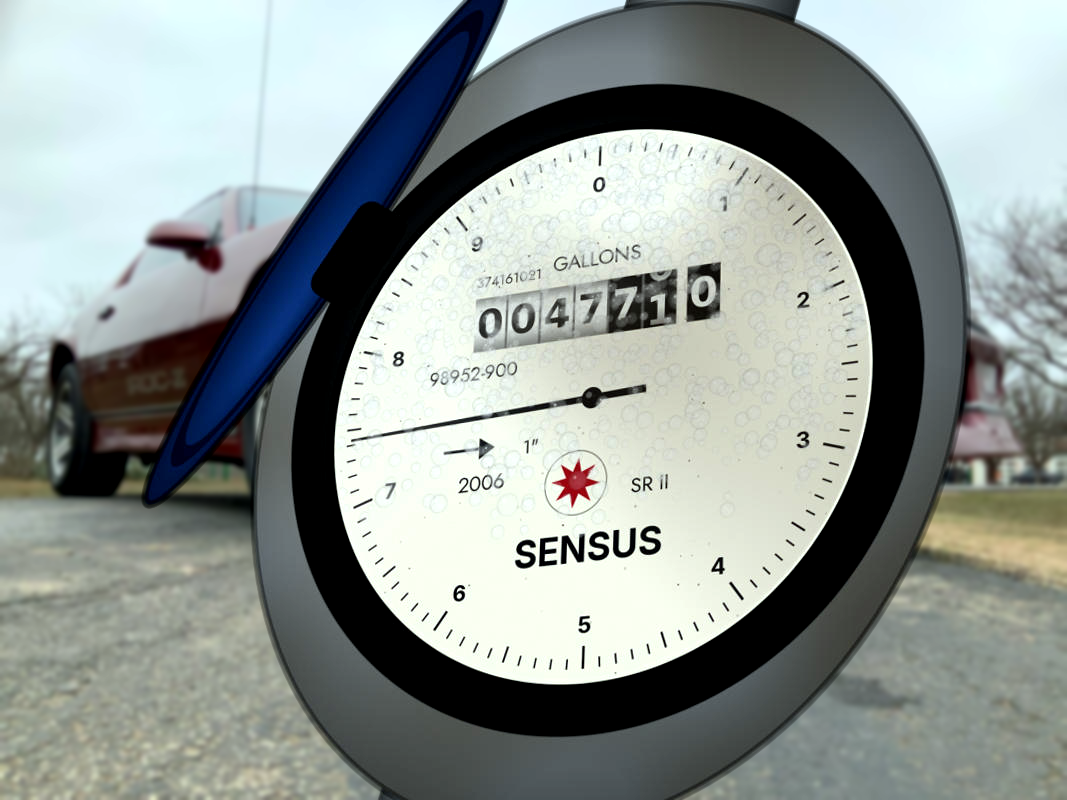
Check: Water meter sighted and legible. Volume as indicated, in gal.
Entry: 47707.4 gal
